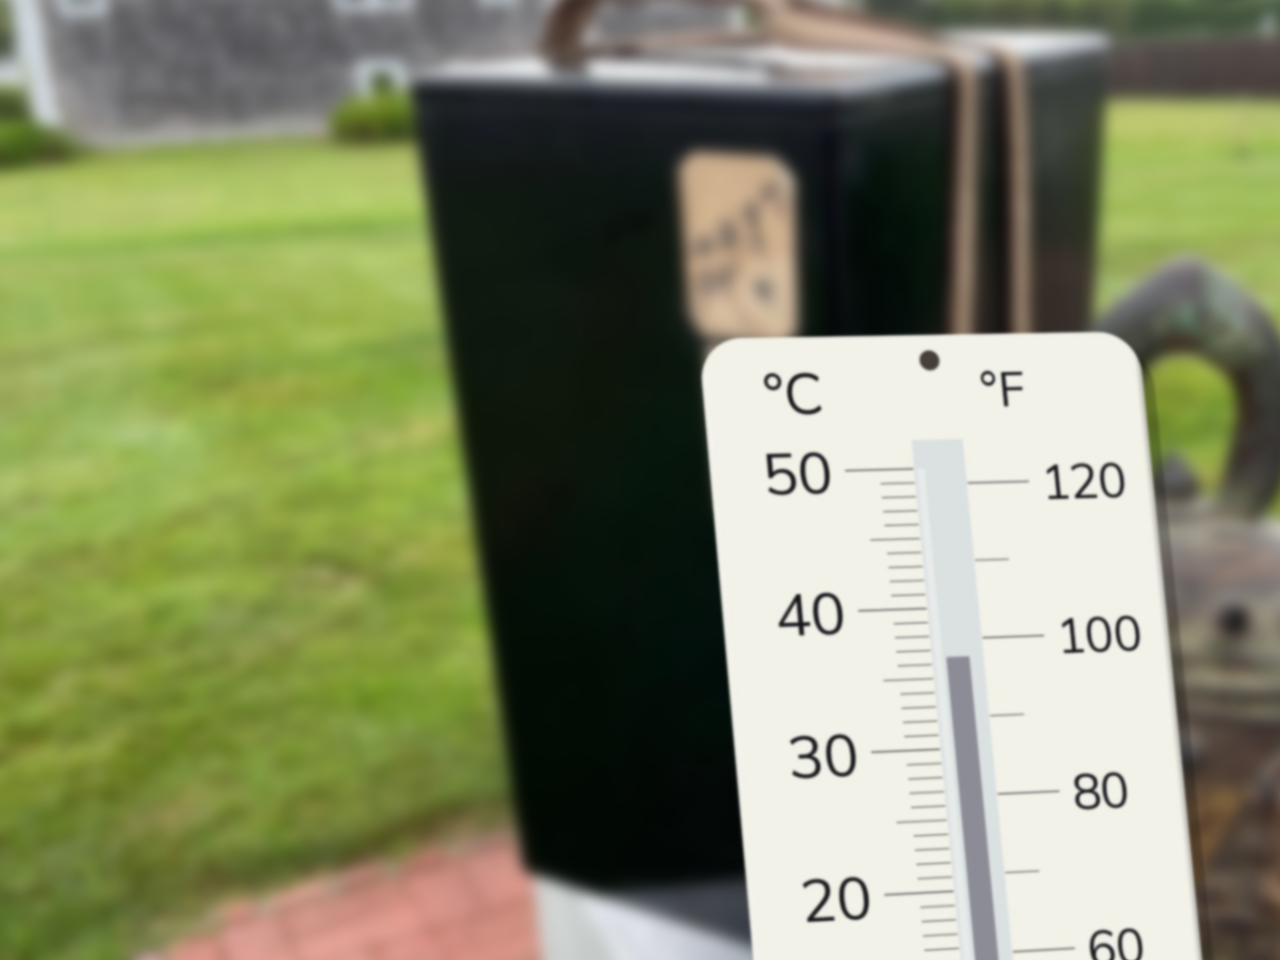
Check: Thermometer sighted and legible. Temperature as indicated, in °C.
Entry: 36.5 °C
